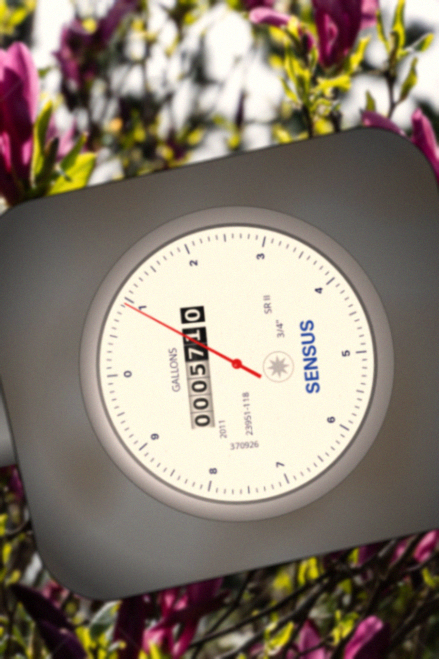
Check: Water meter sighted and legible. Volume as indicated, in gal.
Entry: 5710.9 gal
